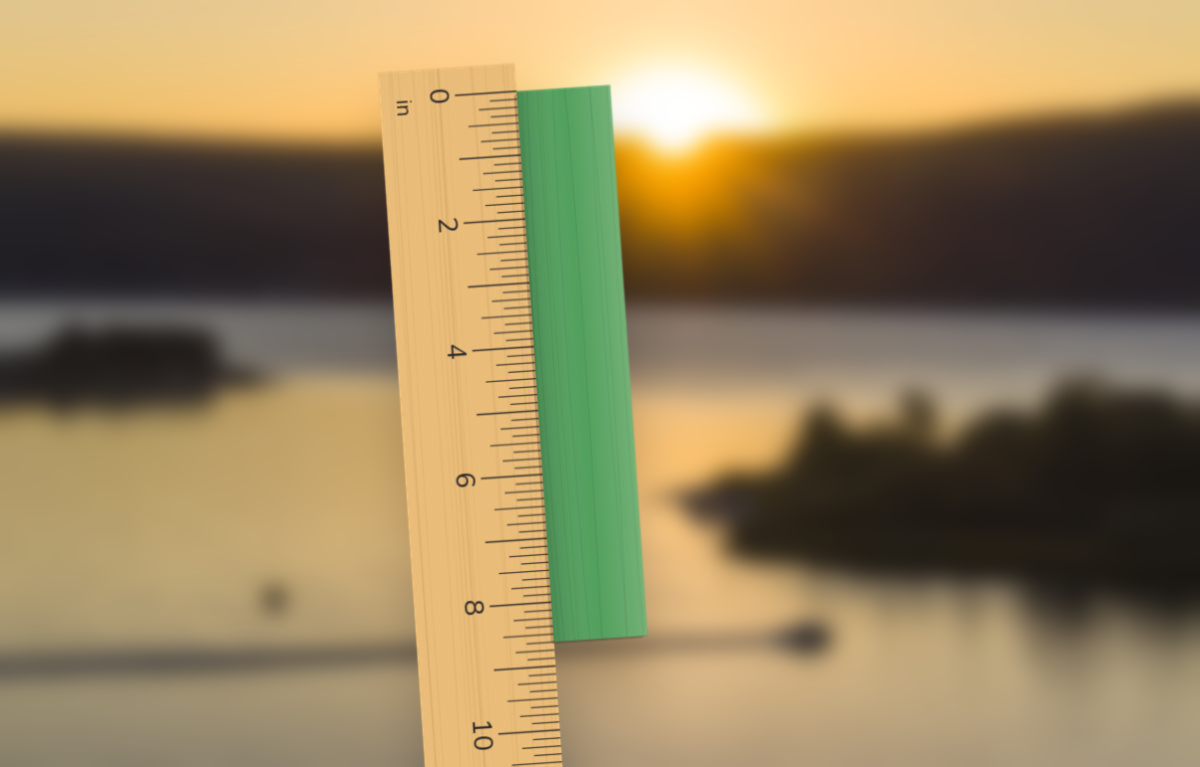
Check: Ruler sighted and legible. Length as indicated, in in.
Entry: 8.625 in
